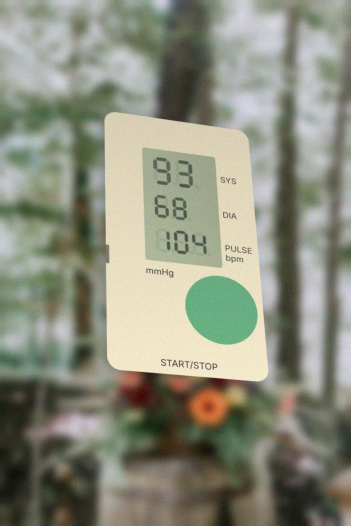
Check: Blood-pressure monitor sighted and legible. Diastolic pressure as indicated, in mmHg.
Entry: 68 mmHg
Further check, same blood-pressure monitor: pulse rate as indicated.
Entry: 104 bpm
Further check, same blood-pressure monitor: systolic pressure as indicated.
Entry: 93 mmHg
